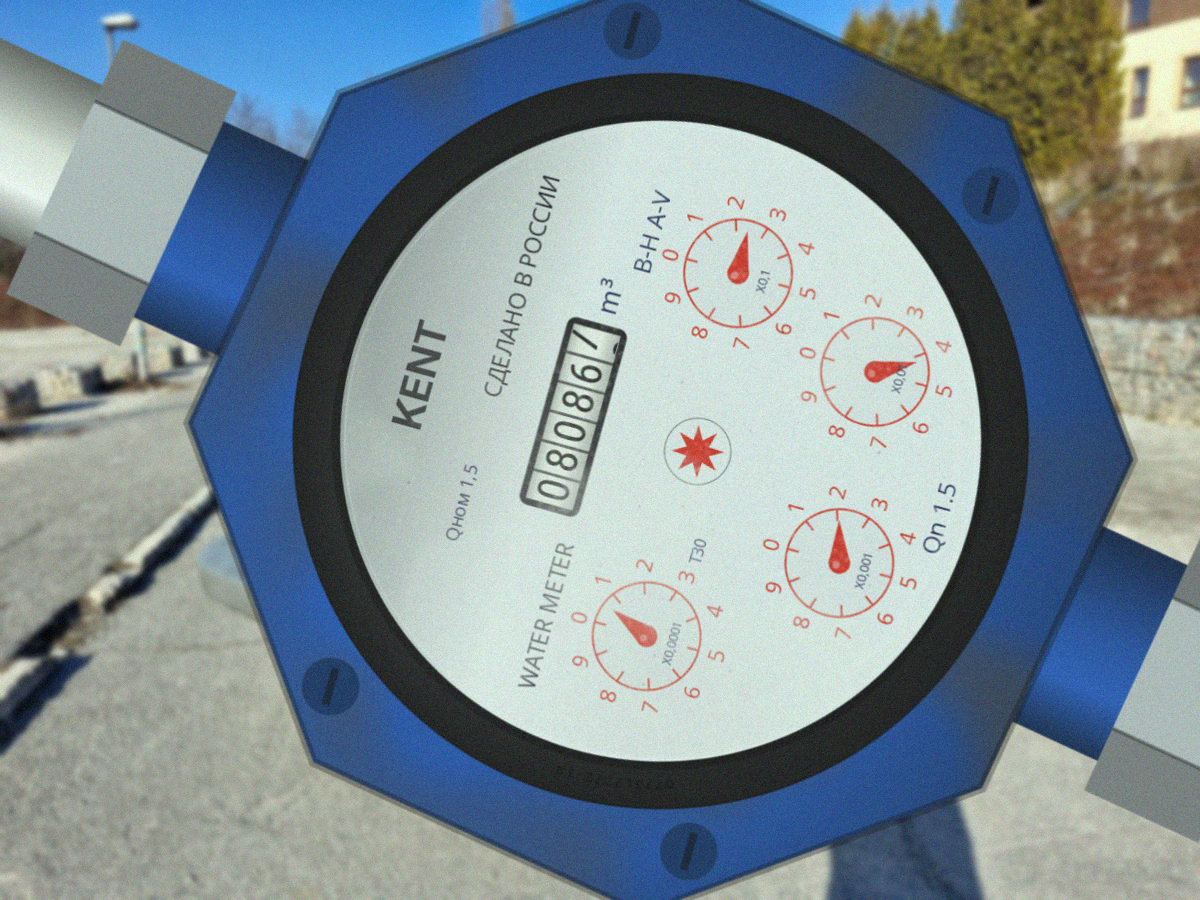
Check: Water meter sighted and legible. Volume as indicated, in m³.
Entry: 80867.2420 m³
